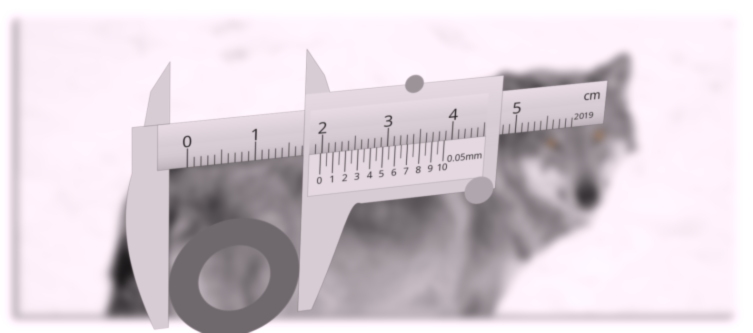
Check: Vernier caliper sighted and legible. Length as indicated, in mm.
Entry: 19.8 mm
